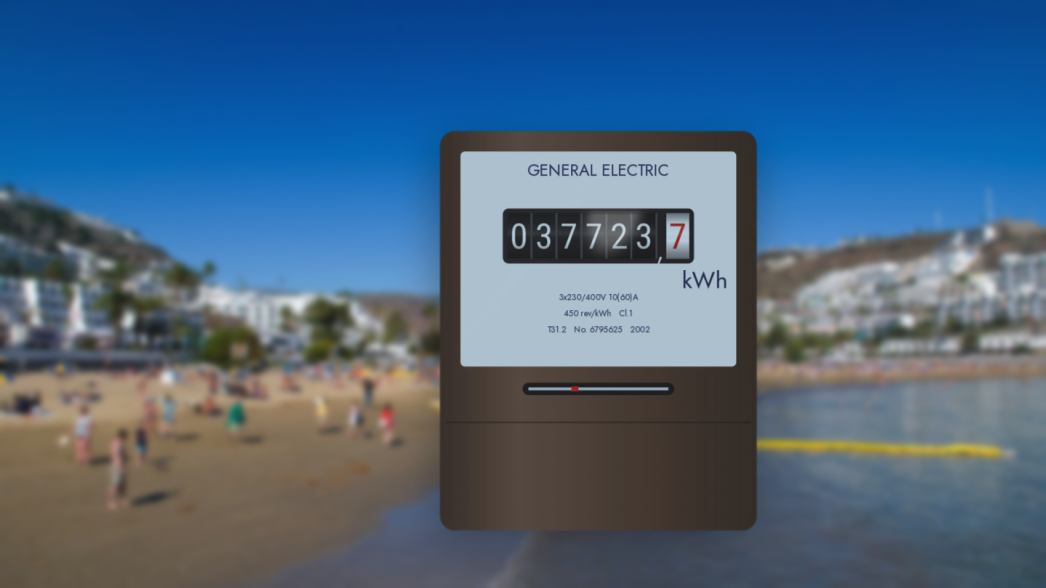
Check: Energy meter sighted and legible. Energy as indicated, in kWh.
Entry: 37723.7 kWh
